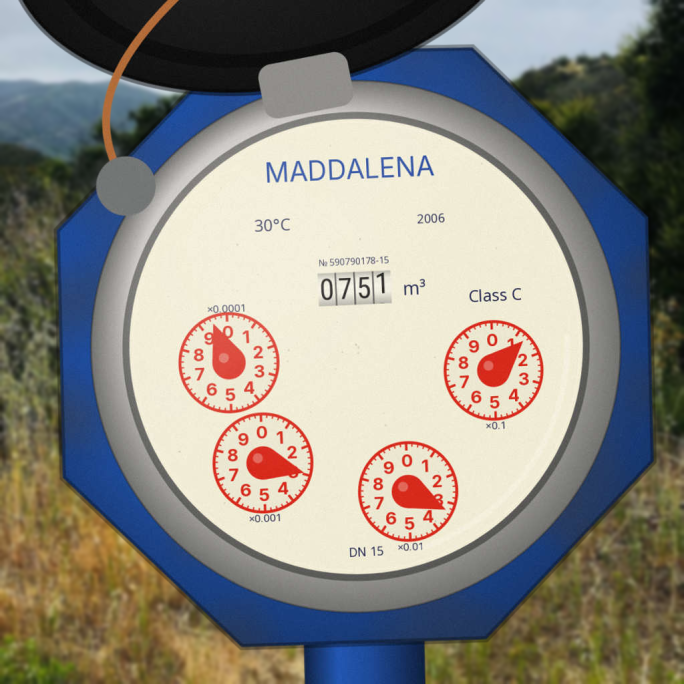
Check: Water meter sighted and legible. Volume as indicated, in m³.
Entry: 751.1329 m³
